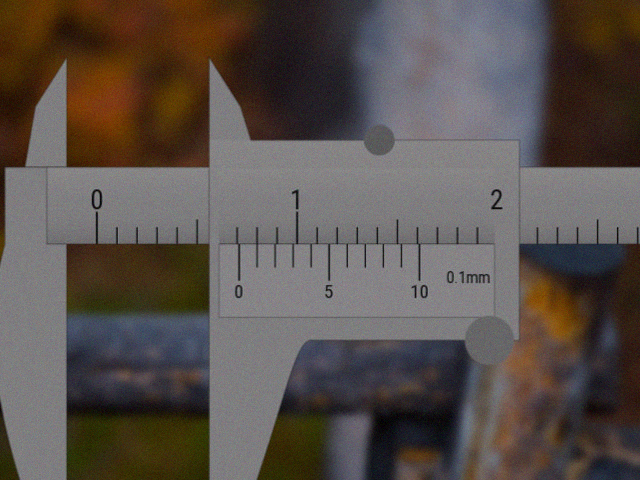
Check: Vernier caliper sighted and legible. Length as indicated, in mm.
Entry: 7.1 mm
